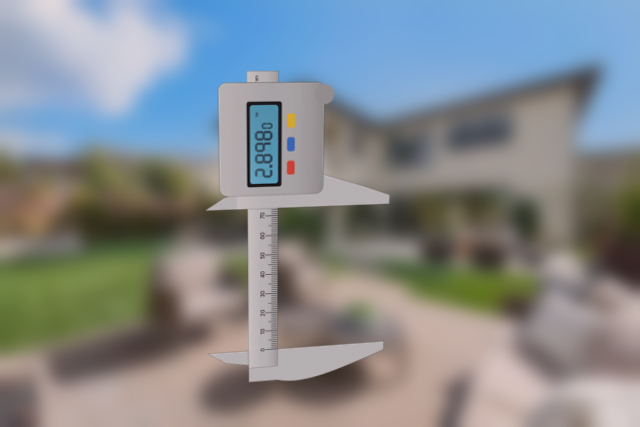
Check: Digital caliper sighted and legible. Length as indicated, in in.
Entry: 2.8980 in
